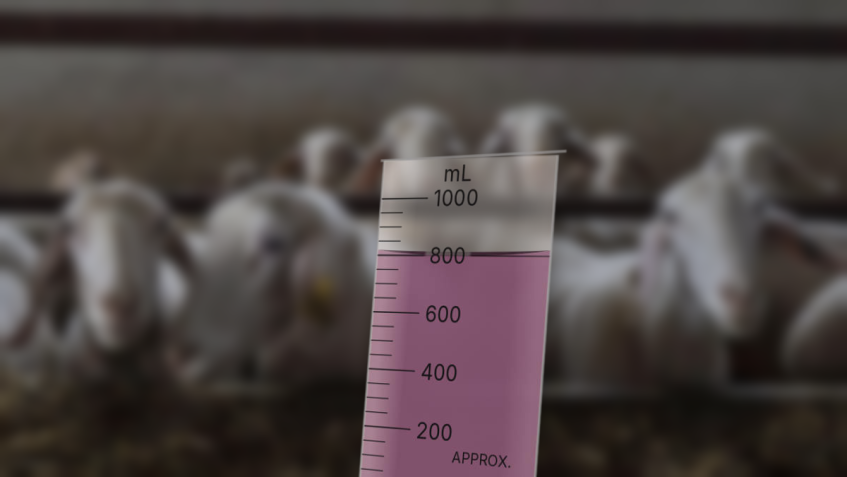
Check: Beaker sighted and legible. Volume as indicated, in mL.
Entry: 800 mL
